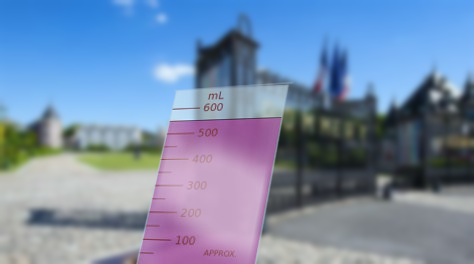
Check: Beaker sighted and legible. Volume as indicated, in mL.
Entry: 550 mL
